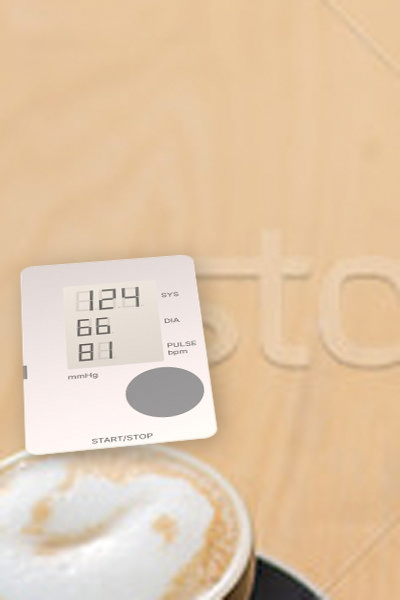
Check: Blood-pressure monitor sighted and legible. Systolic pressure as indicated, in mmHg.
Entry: 124 mmHg
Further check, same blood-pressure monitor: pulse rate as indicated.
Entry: 81 bpm
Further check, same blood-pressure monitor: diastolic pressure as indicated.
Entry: 66 mmHg
